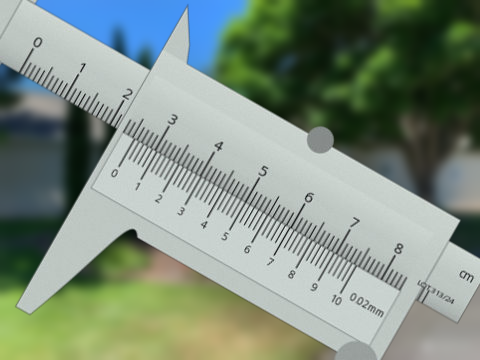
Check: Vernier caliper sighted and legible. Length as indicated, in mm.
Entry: 25.5 mm
